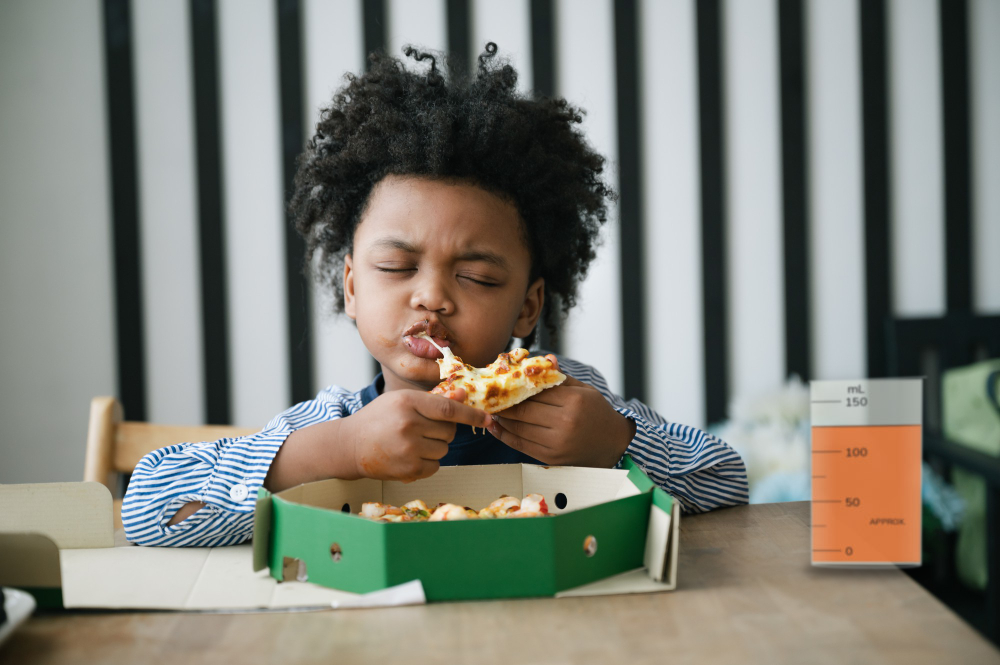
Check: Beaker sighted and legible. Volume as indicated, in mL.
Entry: 125 mL
